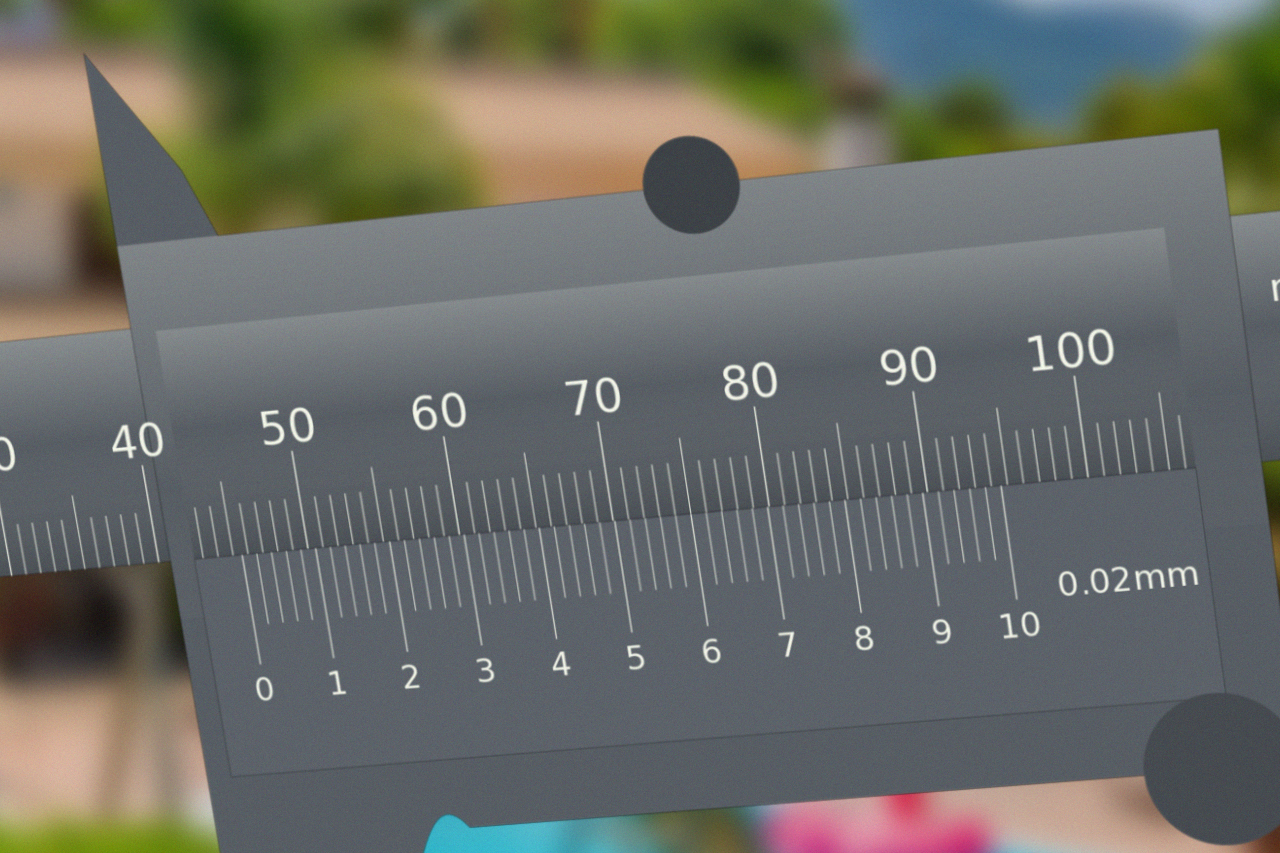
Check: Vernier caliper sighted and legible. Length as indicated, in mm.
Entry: 45.6 mm
